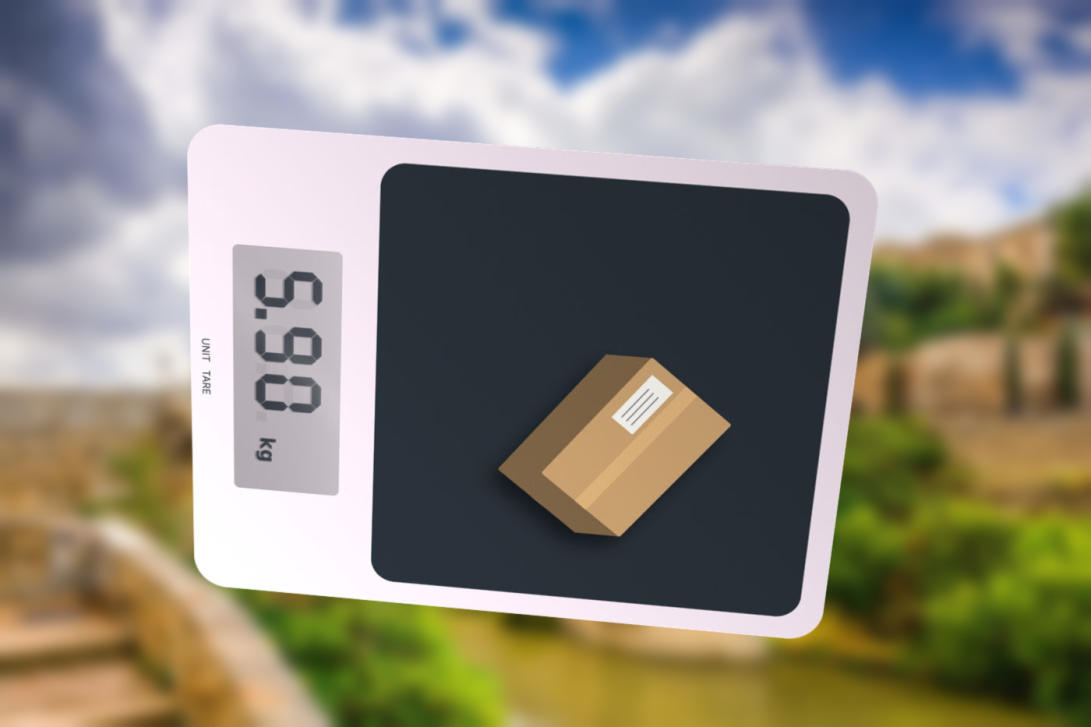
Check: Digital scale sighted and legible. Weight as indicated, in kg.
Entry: 5.90 kg
